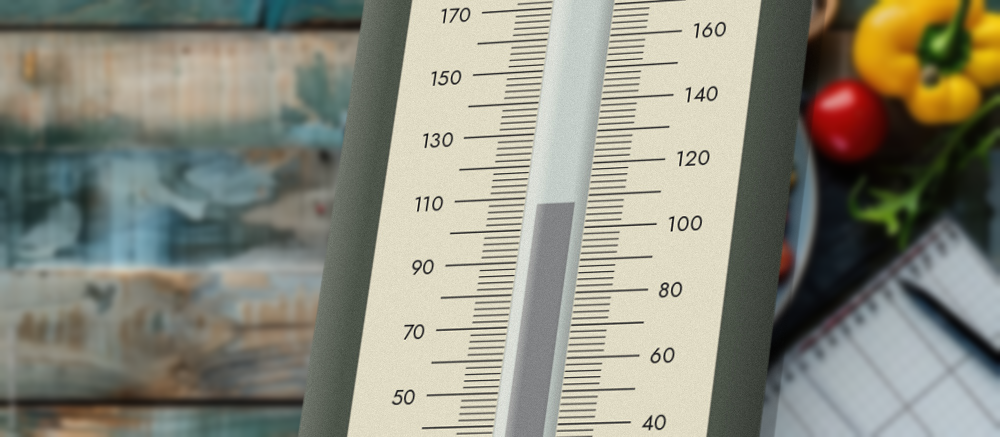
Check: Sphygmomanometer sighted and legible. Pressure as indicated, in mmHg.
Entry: 108 mmHg
